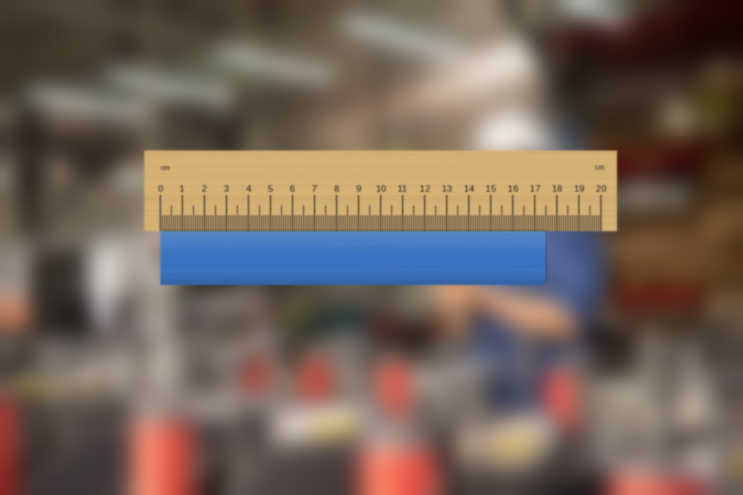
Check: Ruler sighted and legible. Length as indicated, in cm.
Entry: 17.5 cm
